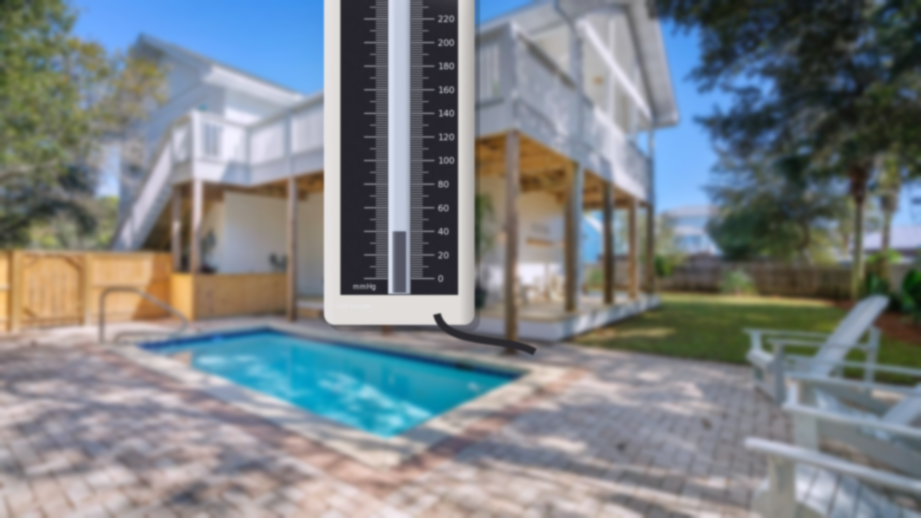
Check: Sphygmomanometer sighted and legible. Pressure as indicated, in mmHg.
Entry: 40 mmHg
